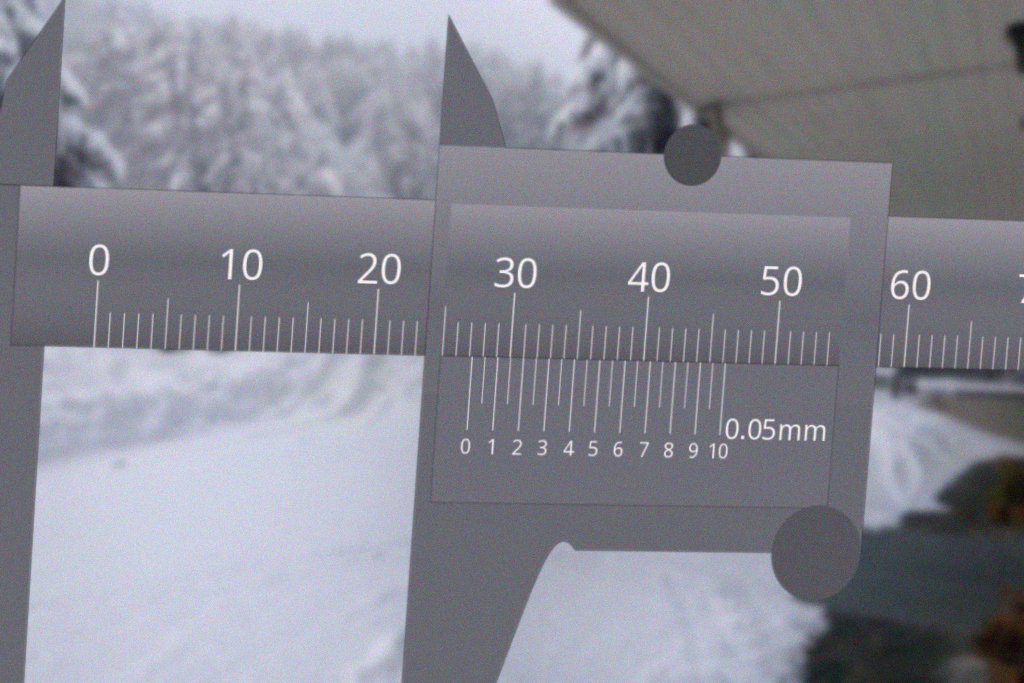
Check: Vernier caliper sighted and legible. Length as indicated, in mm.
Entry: 27.2 mm
